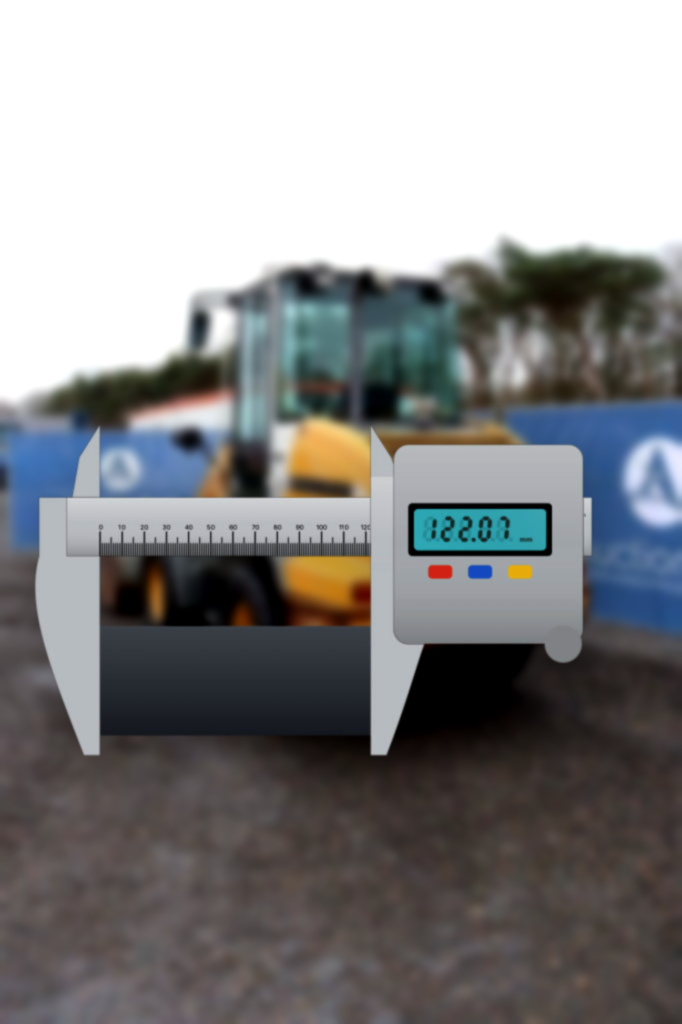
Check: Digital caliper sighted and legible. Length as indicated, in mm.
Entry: 122.07 mm
